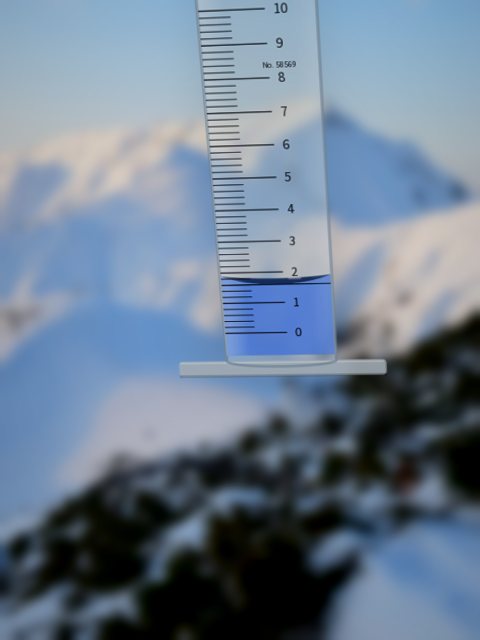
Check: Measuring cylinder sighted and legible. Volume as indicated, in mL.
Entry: 1.6 mL
